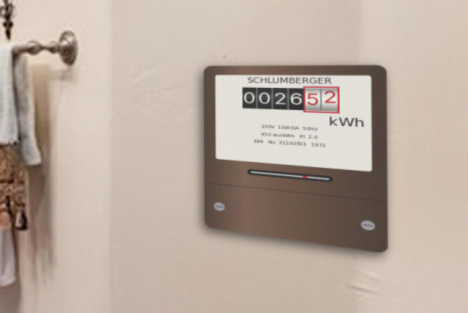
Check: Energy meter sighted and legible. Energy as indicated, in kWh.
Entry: 26.52 kWh
